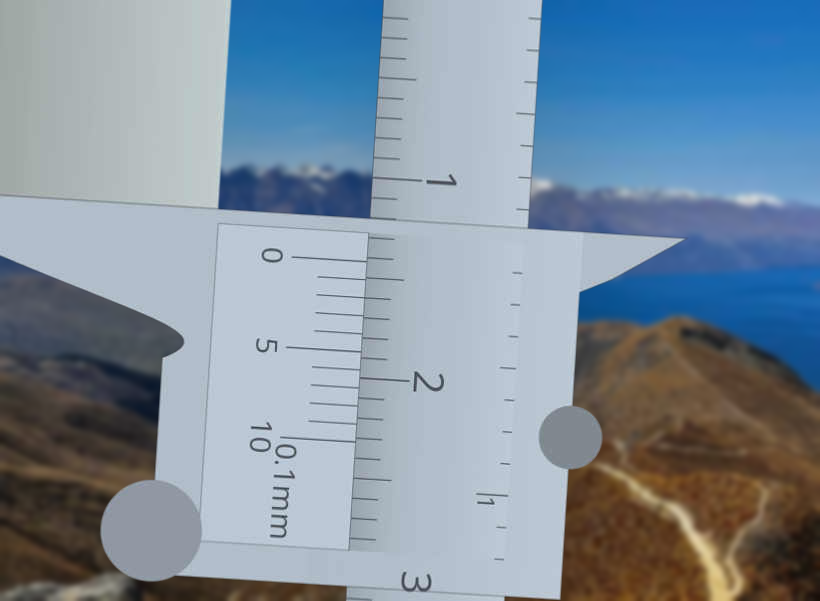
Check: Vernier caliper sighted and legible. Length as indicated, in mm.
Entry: 14.2 mm
